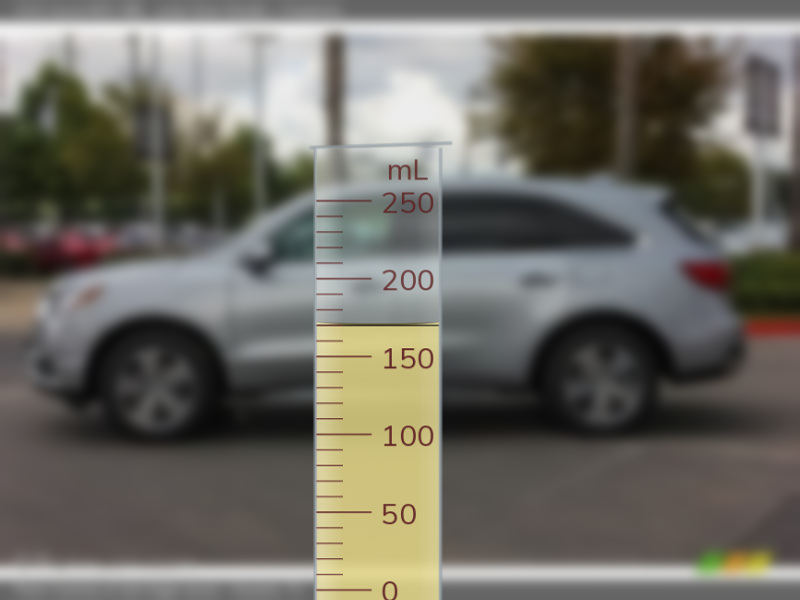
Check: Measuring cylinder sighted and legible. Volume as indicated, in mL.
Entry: 170 mL
